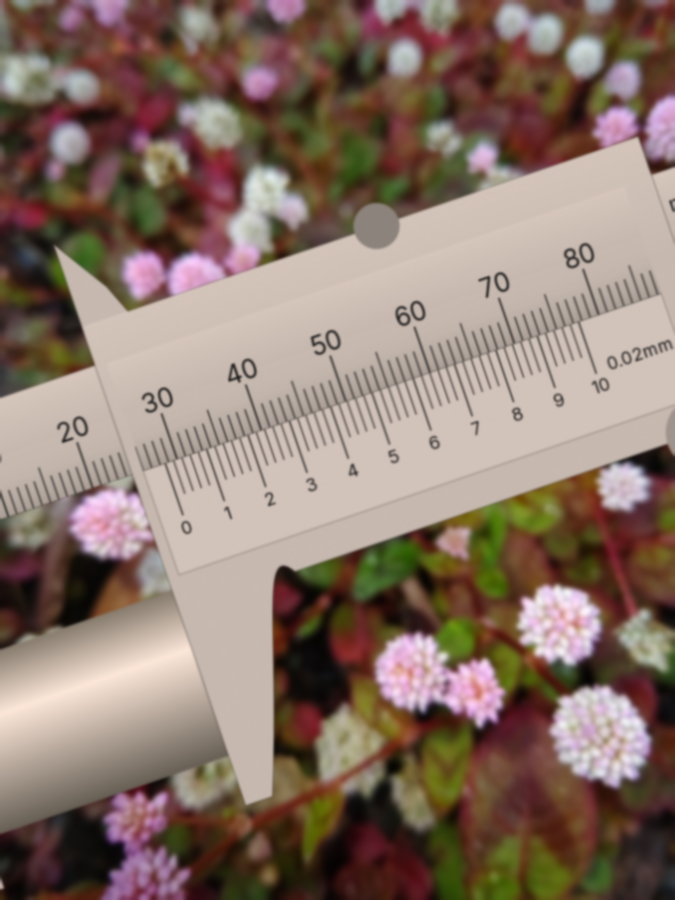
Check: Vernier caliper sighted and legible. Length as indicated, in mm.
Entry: 28.6 mm
